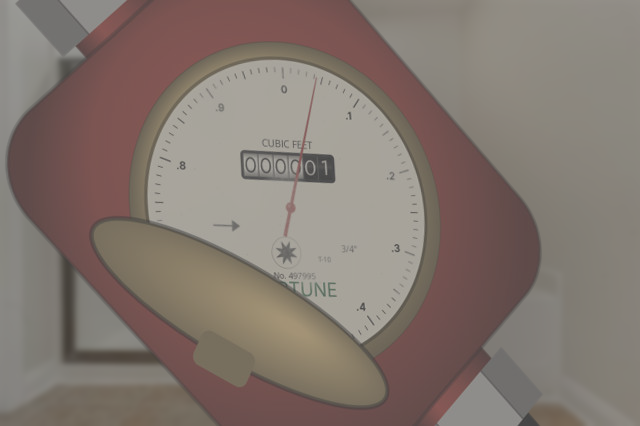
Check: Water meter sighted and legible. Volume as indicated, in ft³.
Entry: 1.04 ft³
